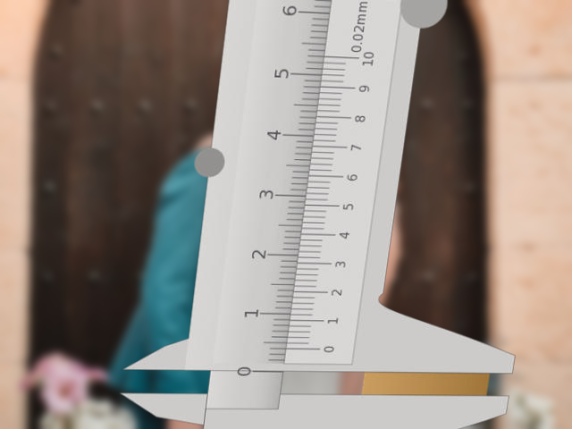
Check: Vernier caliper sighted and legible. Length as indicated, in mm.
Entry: 4.0 mm
